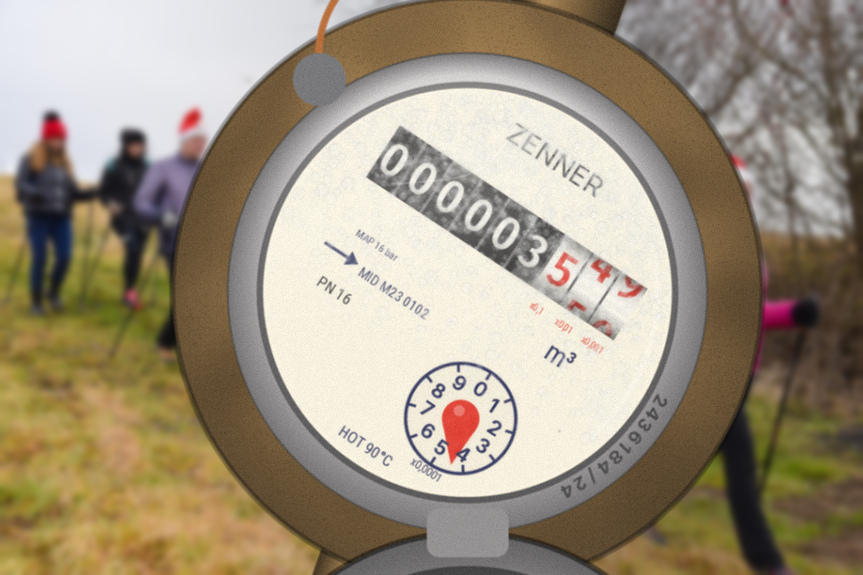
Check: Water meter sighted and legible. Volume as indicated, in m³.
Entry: 3.5494 m³
